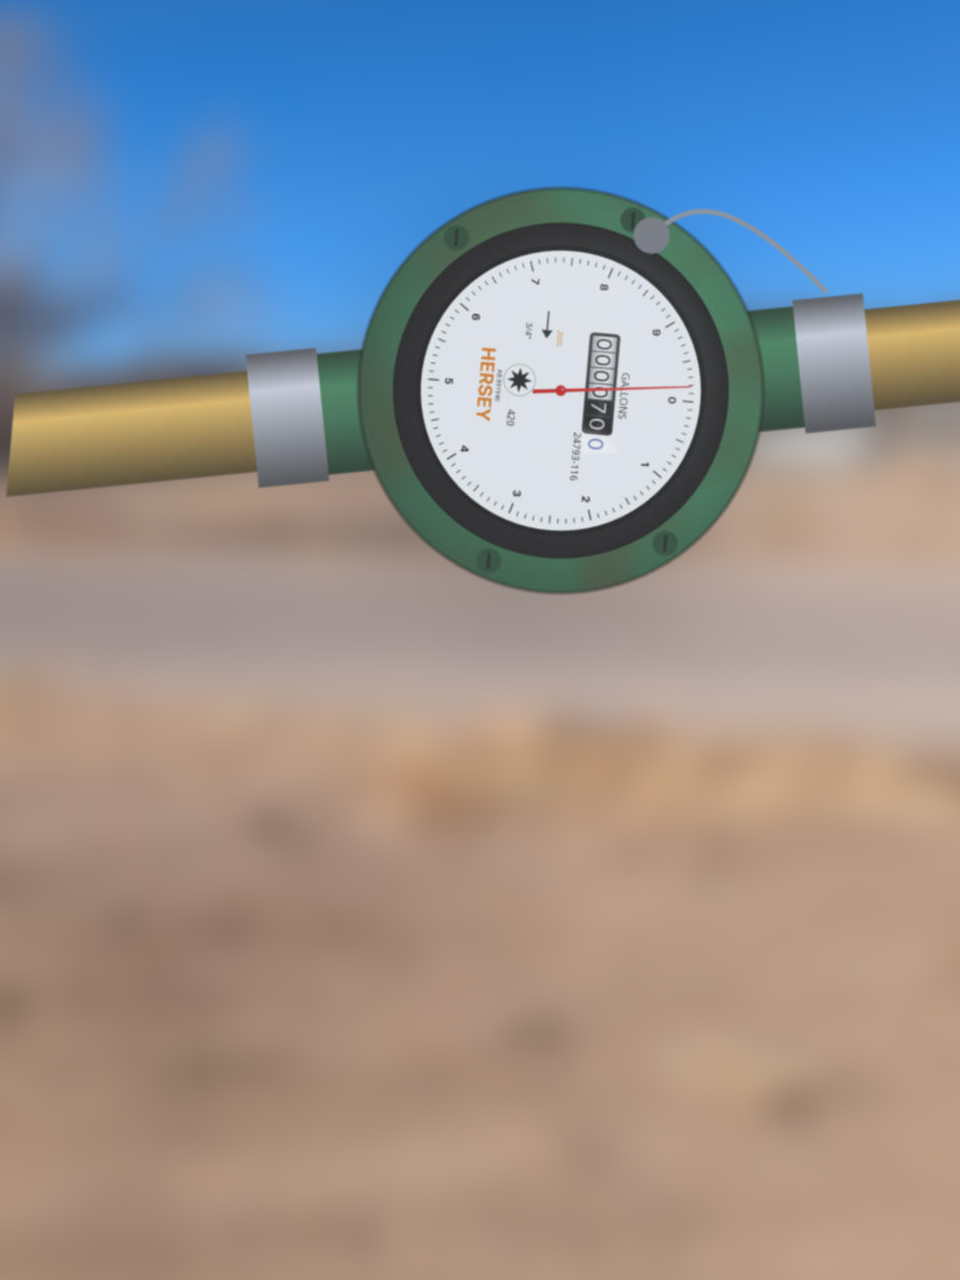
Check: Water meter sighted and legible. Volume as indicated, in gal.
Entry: 699.8 gal
